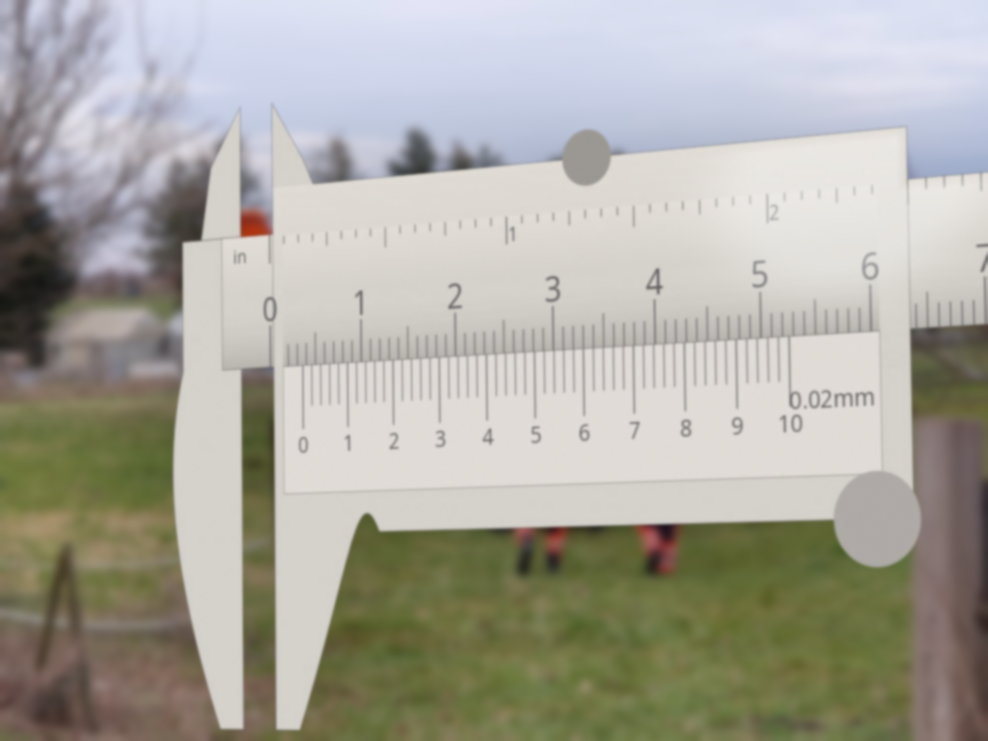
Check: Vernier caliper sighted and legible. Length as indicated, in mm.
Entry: 3.6 mm
